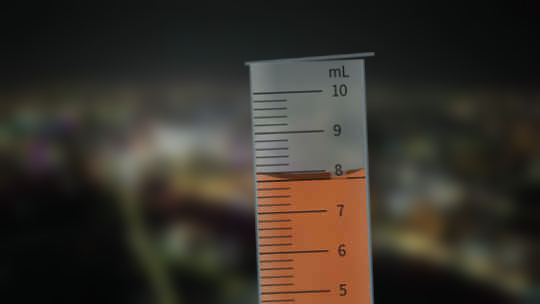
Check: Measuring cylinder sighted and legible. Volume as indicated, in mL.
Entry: 7.8 mL
